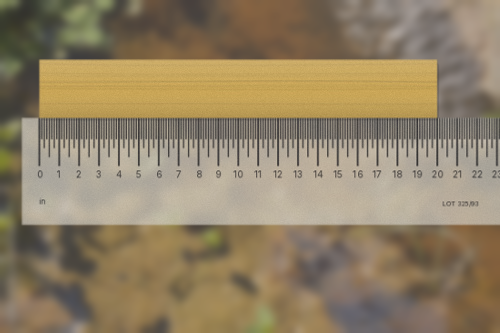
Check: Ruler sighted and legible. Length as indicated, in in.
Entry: 20 in
